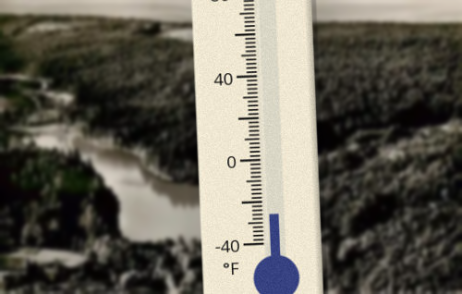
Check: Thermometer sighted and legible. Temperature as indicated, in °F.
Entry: -26 °F
